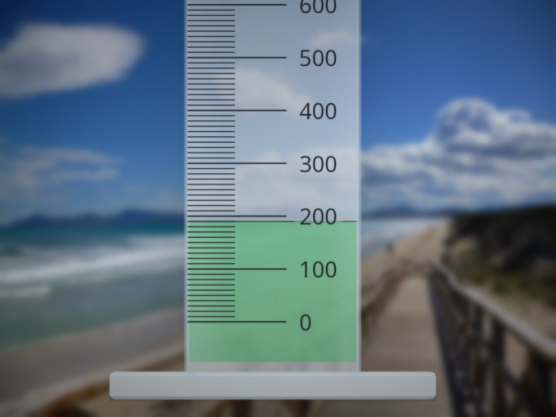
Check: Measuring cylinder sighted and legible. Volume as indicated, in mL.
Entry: 190 mL
